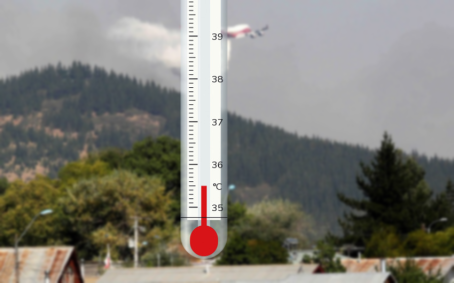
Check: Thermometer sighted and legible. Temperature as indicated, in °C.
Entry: 35.5 °C
